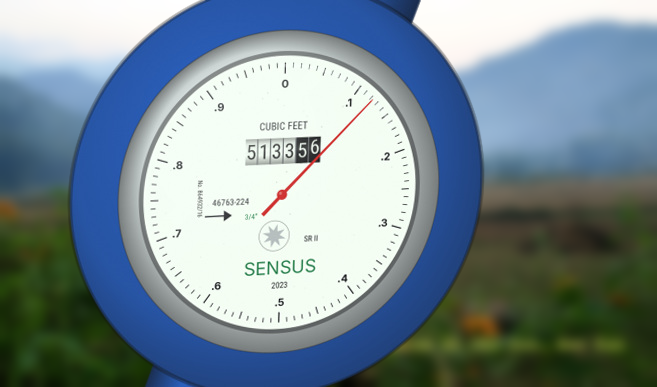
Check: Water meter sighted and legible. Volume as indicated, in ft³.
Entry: 513356.12 ft³
